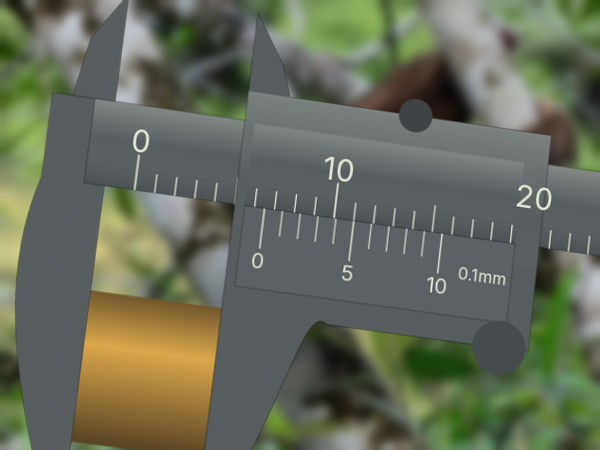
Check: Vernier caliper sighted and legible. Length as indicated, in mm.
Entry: 6.5 mm
